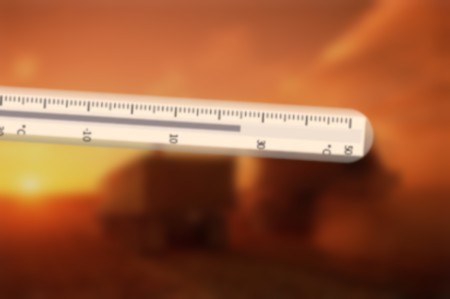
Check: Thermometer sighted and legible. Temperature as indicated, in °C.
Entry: 25 °C
